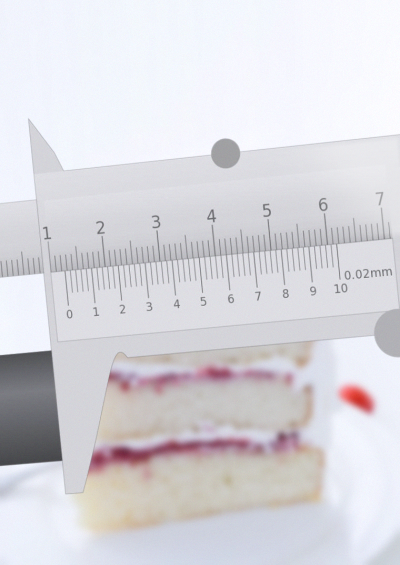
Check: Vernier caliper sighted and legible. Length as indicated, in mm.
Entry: 12.6 mm
